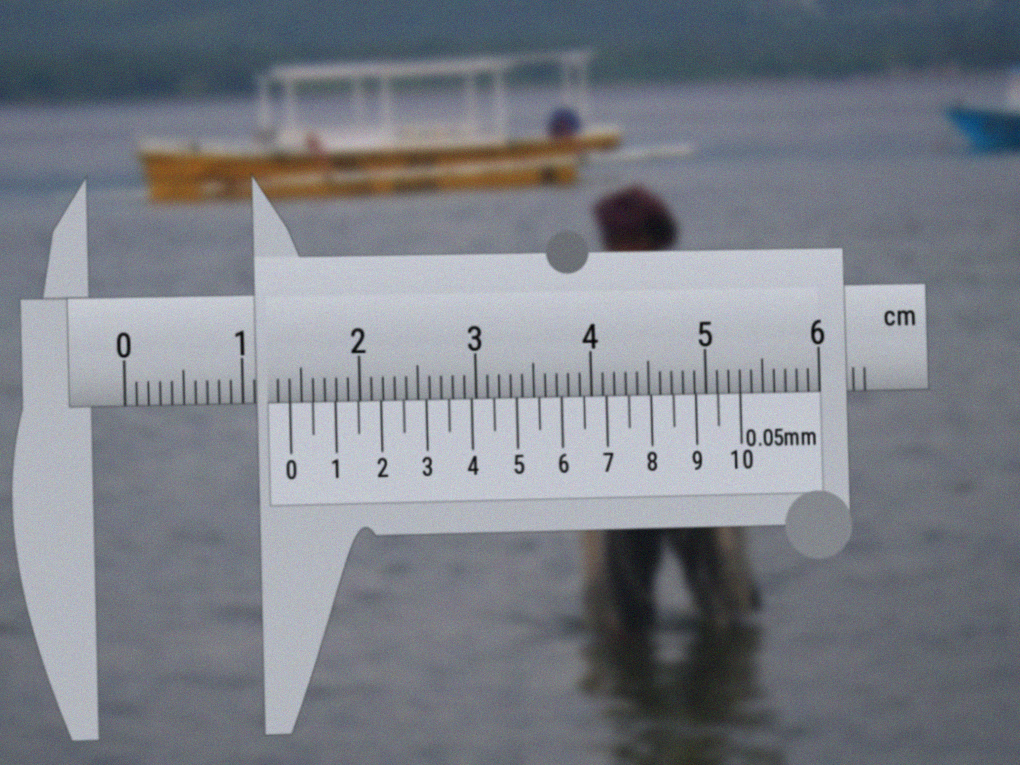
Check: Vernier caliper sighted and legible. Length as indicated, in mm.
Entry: 14.0 mm
